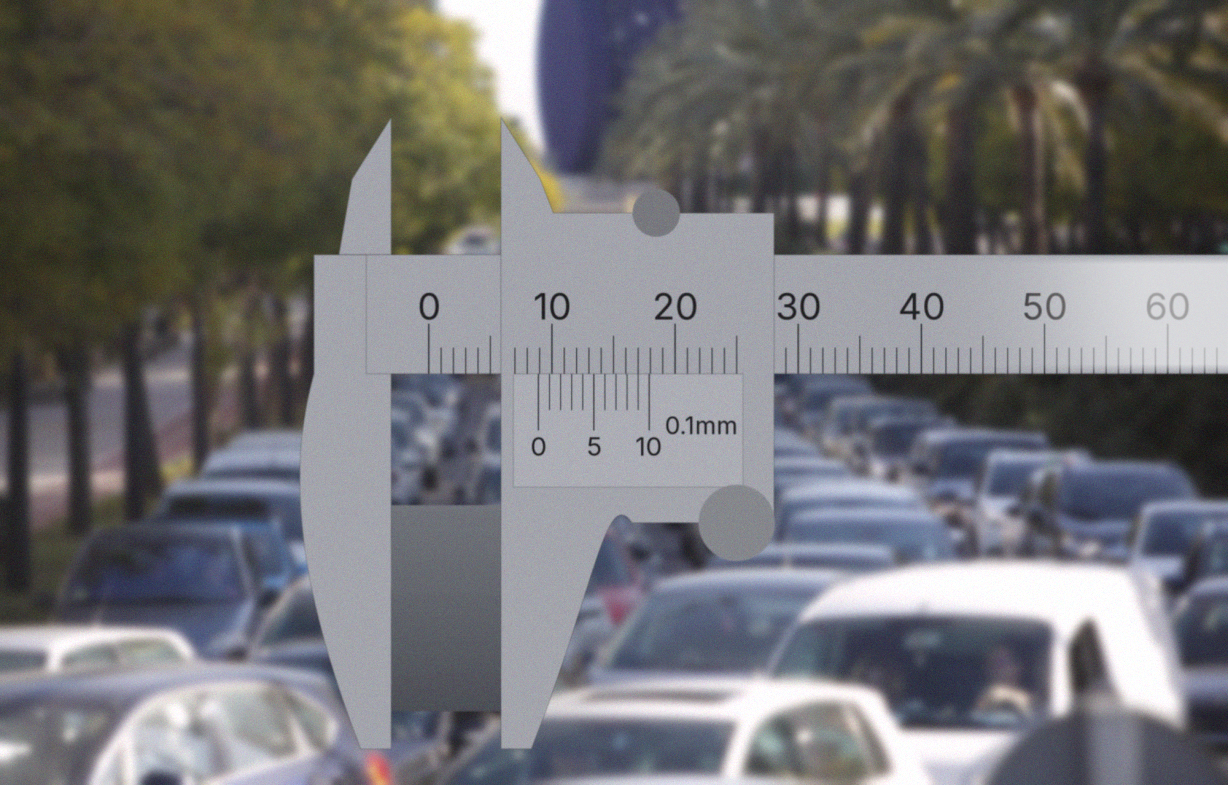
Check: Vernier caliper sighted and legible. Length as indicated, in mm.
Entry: 8.9 mm
